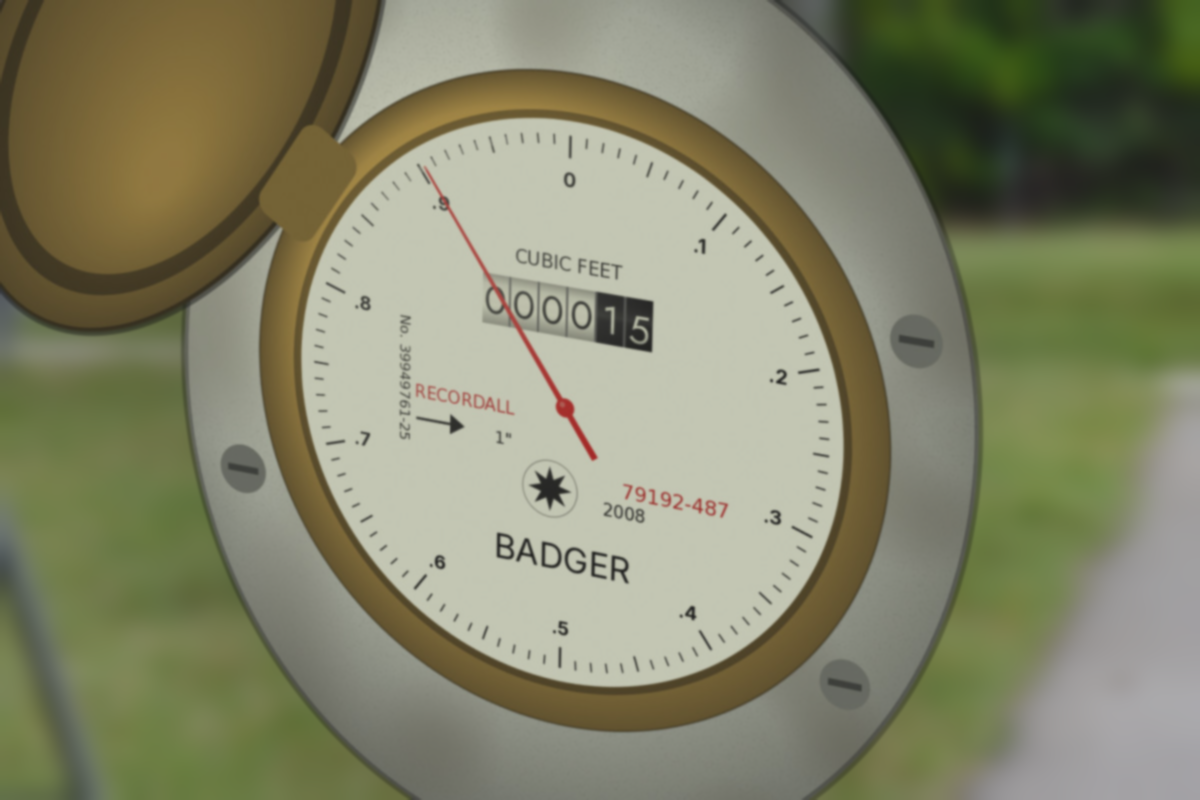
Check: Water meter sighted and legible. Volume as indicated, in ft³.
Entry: 14.90 ft³
